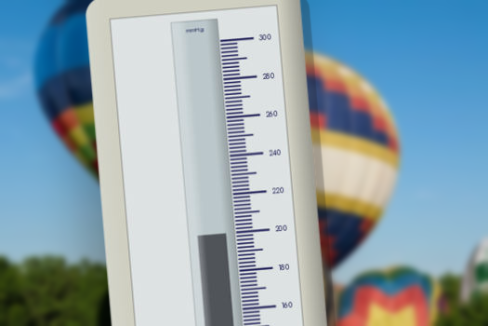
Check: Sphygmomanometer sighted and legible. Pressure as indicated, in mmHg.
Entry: 200 mmHg
